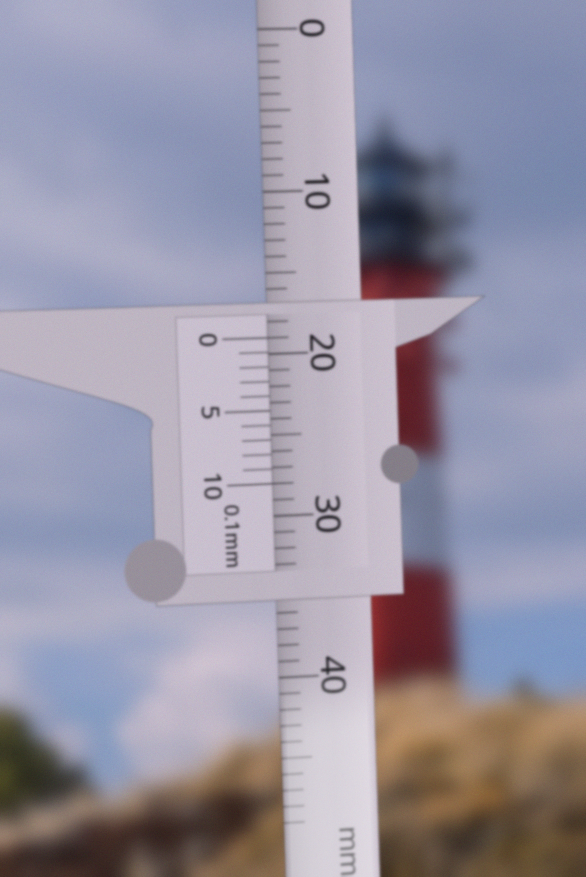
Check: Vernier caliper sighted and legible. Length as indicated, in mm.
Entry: 19.0 mm
